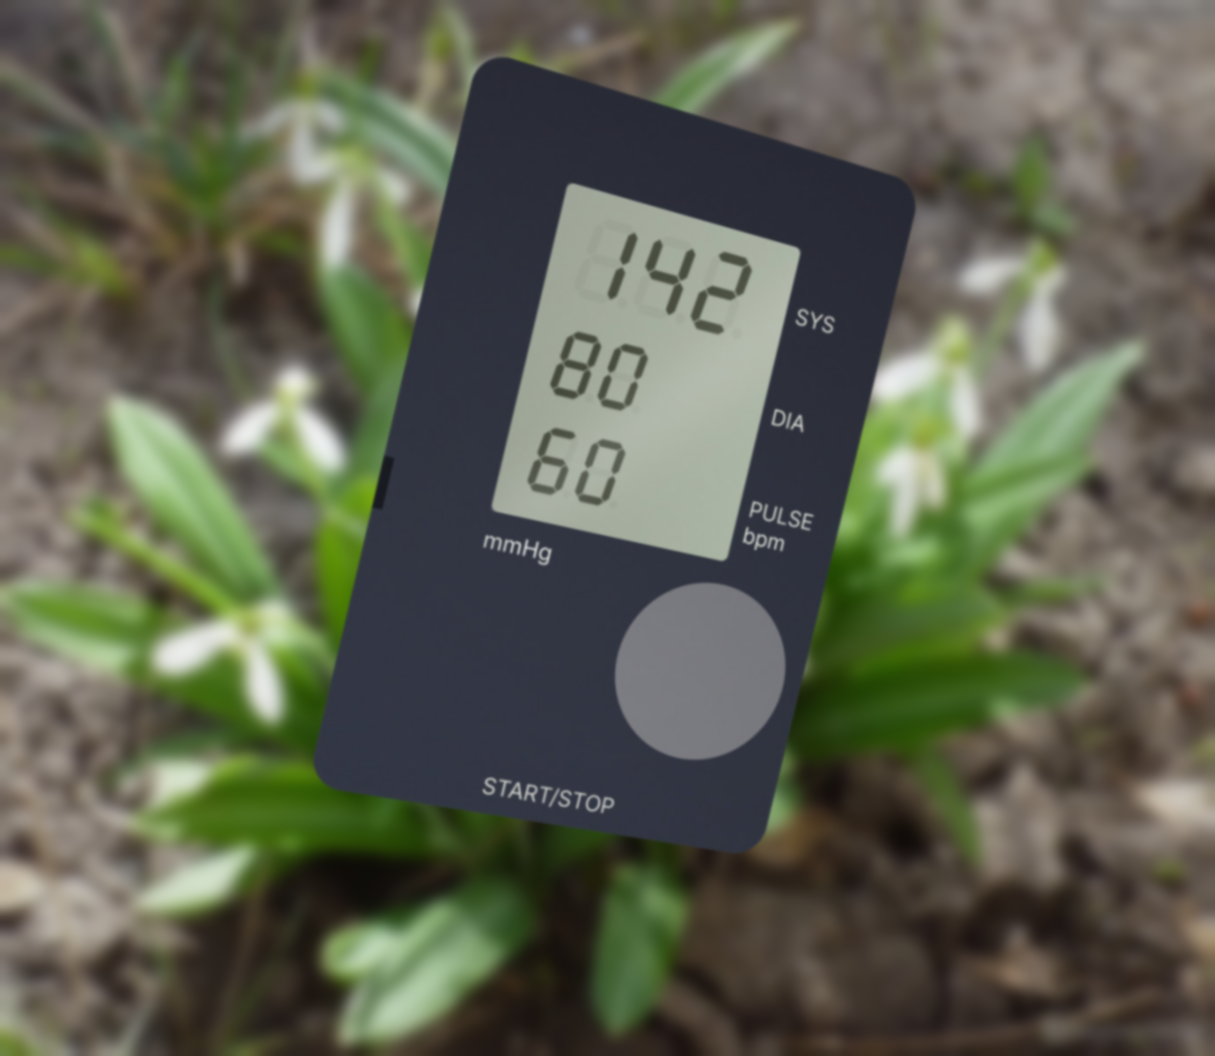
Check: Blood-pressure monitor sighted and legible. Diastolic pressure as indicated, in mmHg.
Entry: 80 mmHg
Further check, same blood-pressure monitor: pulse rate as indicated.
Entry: 60 bpm
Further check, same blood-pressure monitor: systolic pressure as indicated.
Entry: 142 mmHg
